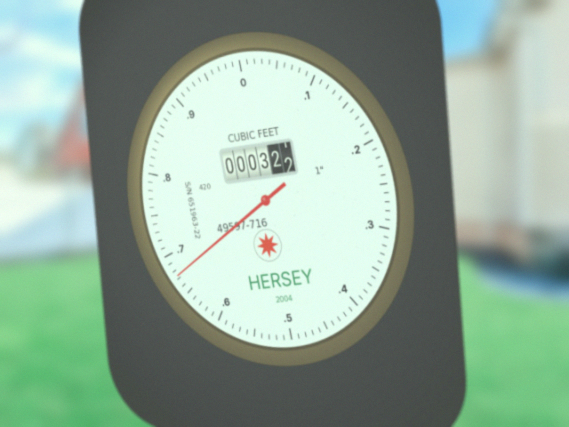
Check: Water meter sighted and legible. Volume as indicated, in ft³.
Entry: 321.67 ft³
